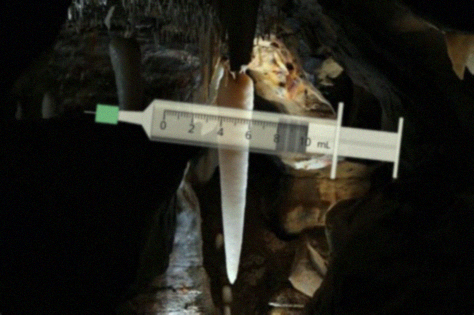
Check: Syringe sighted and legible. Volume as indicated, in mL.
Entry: 8 mL
